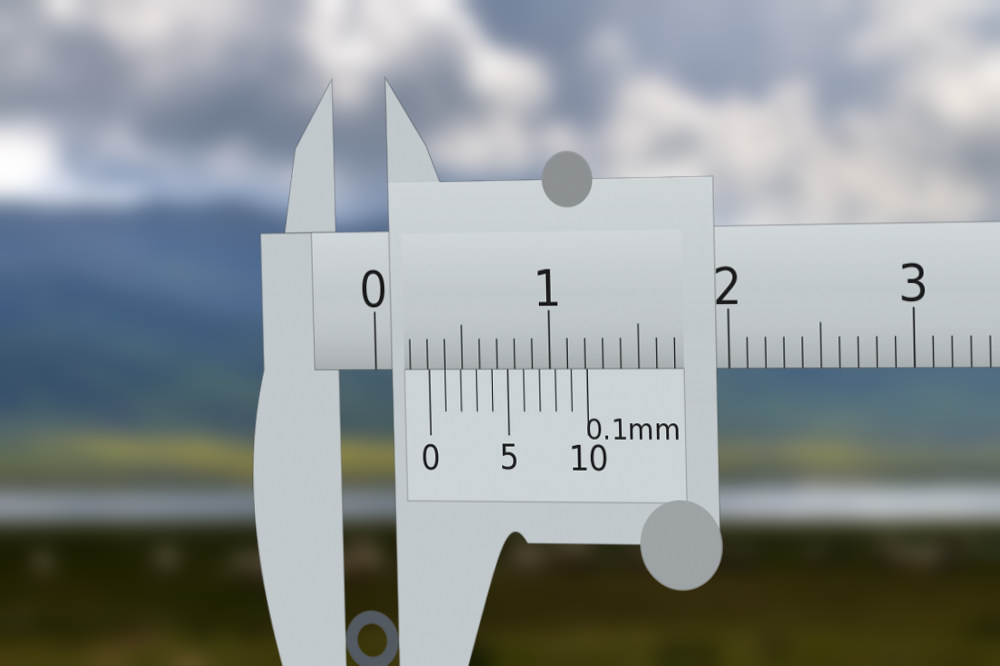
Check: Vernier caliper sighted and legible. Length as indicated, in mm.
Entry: 3.1 mm
